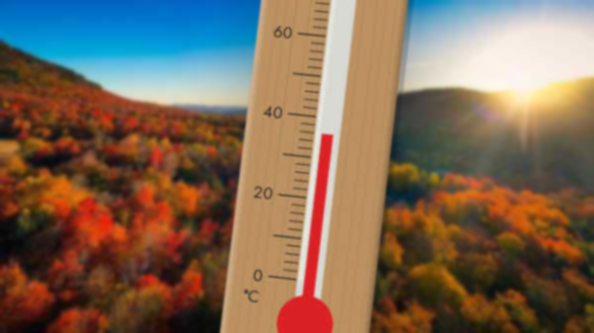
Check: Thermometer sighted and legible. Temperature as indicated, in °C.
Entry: 36 °C
